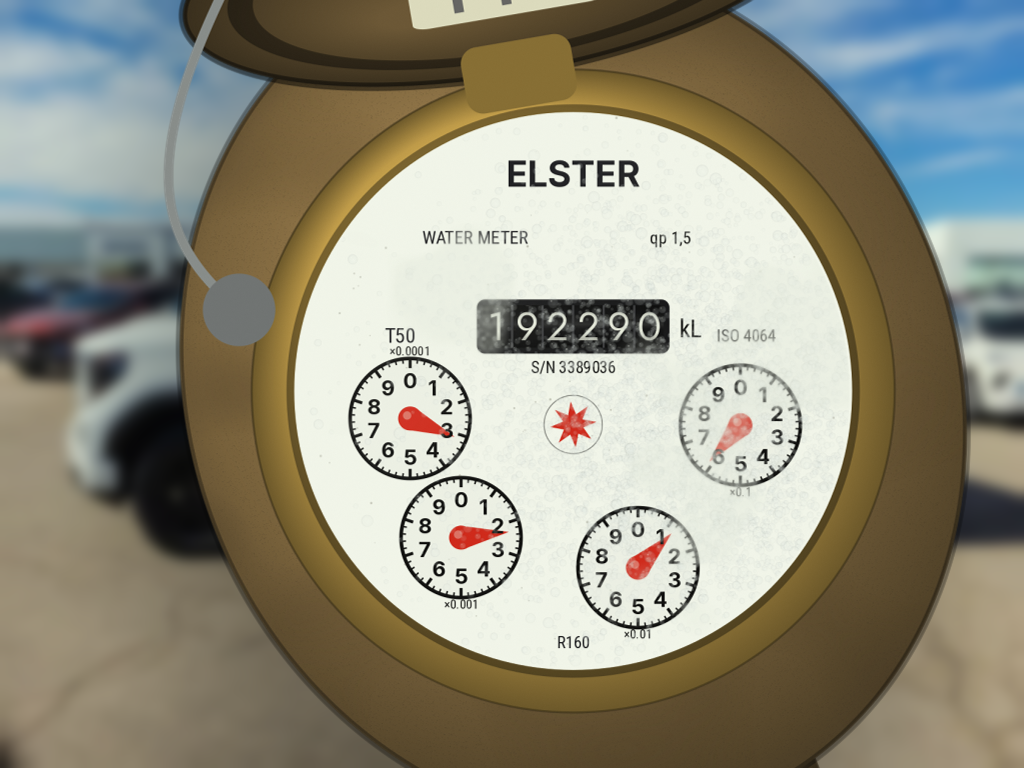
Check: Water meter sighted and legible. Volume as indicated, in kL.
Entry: 192290.6123 kL
